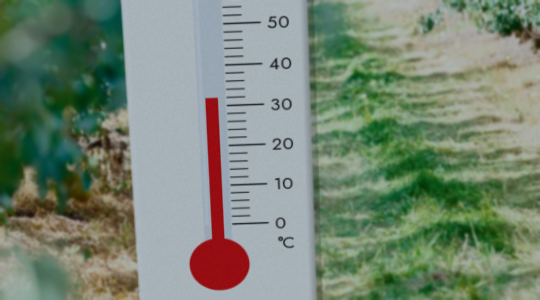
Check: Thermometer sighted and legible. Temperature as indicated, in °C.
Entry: 32 °C
